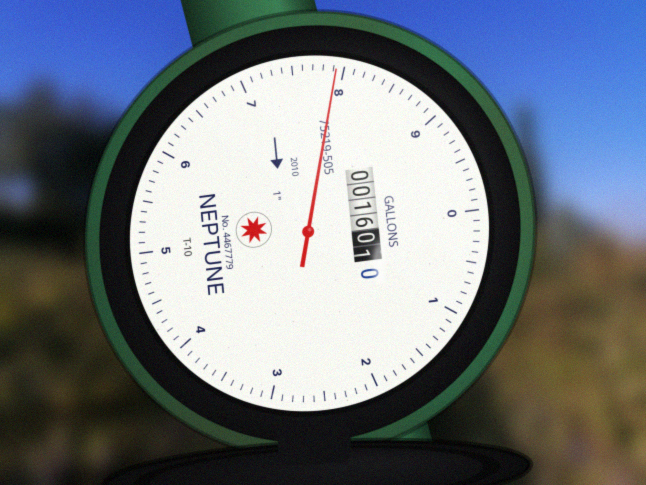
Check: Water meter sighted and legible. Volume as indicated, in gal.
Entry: 16007.9 gal
